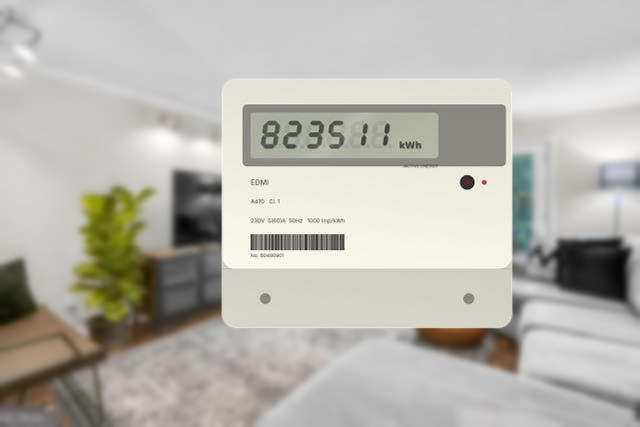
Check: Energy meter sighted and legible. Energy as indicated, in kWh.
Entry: 823511 kWh
